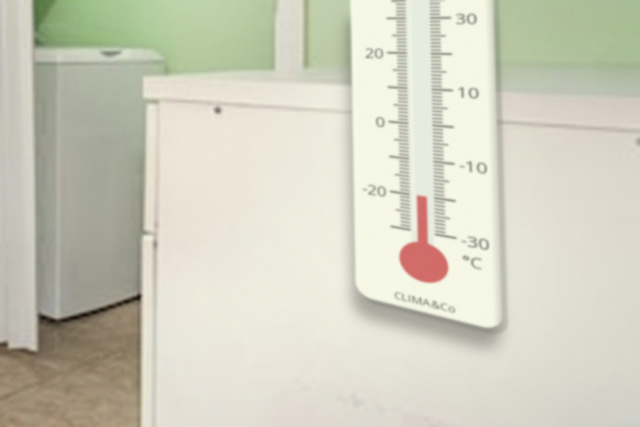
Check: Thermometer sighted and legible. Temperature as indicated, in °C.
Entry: -20 °C
